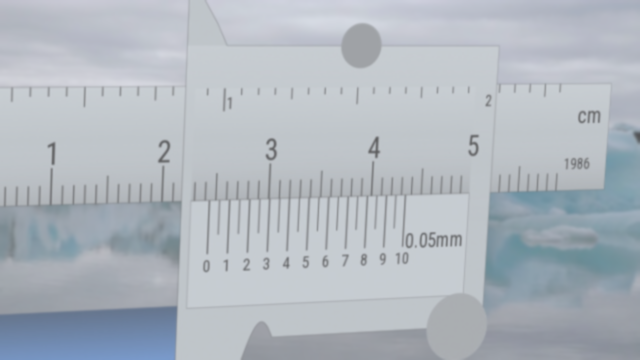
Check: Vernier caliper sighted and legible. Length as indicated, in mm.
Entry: 24.4 mm
